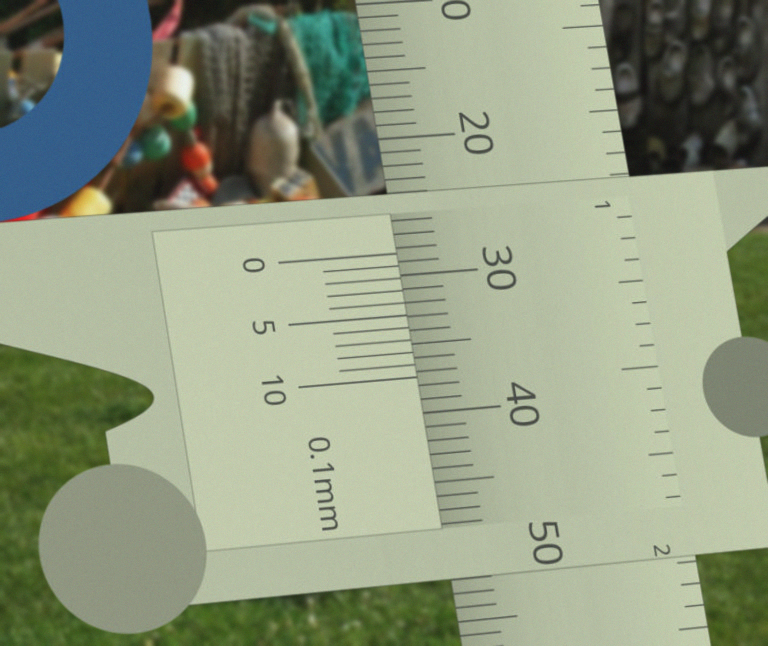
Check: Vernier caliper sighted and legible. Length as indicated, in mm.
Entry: 28.4 mm
